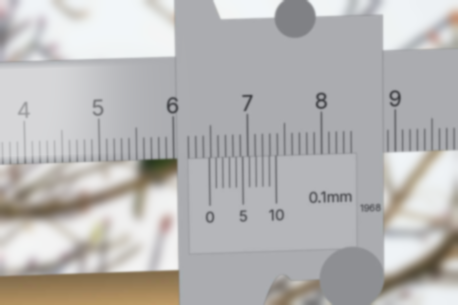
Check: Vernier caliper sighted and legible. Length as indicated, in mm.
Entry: 64.8 mm
